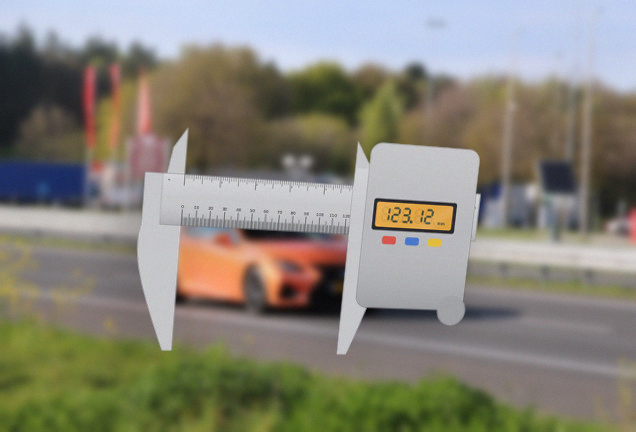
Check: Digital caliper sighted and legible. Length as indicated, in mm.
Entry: 123.12 mm
